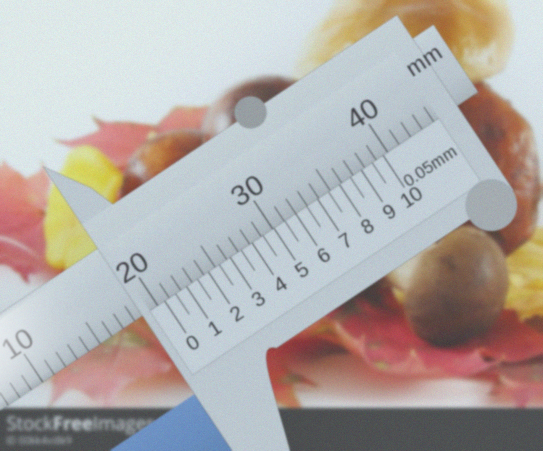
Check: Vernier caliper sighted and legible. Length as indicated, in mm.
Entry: 20.6 mm
